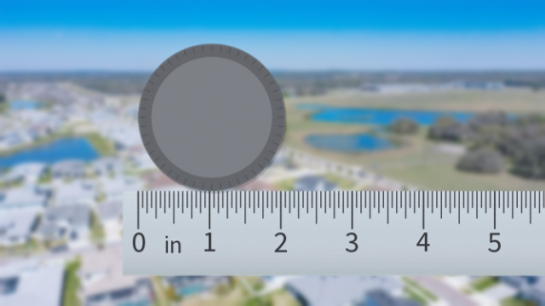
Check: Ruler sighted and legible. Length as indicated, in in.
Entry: 2.0625 in
